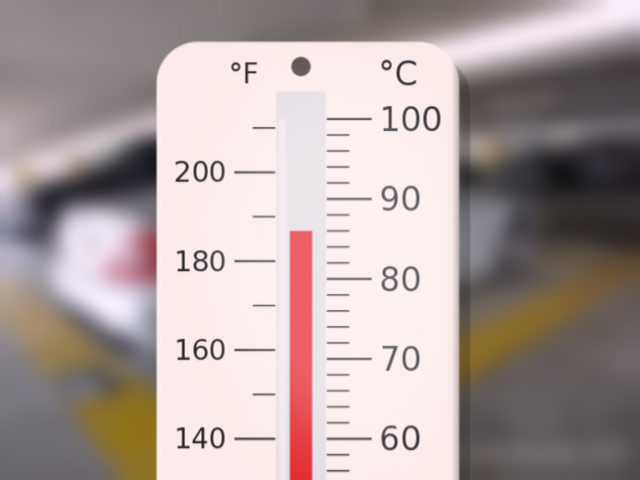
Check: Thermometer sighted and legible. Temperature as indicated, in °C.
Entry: 86 °C
